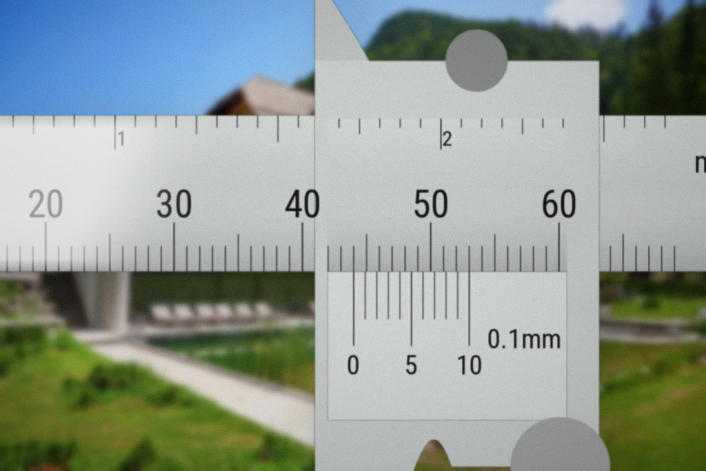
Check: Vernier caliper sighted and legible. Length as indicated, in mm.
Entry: 44.0 mm
